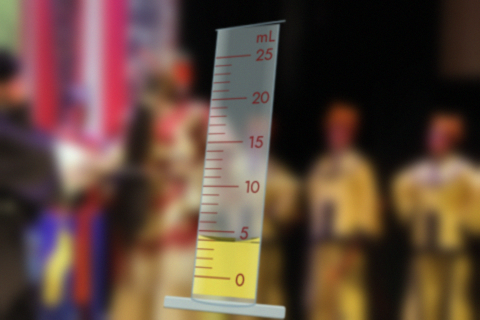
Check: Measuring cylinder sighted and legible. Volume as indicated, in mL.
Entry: 4 mL
